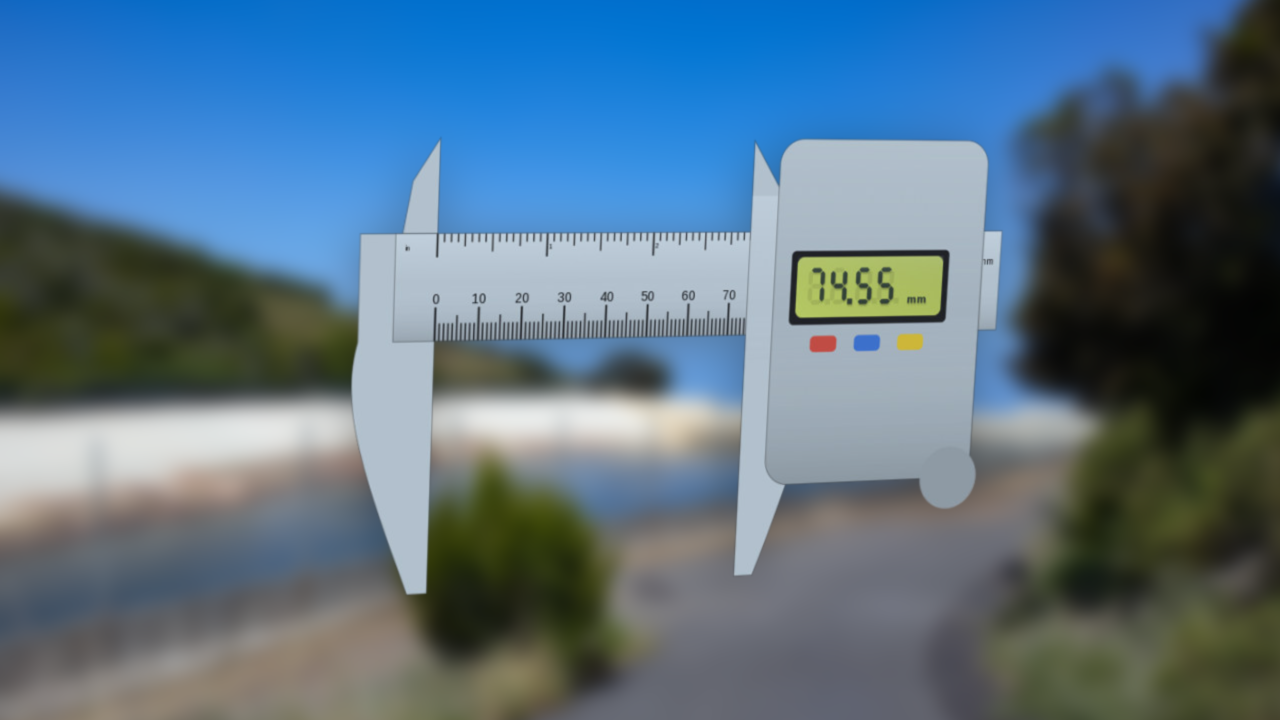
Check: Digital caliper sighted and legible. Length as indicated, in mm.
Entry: 74.55 mm
